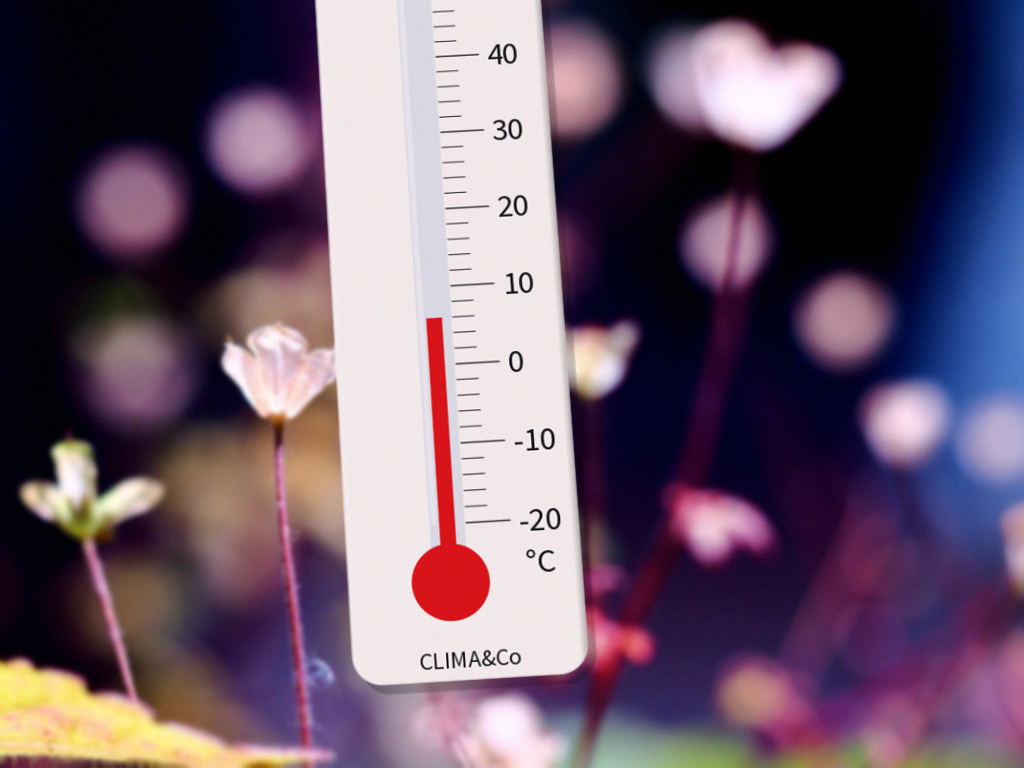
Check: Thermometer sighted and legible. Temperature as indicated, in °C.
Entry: 6 °C
